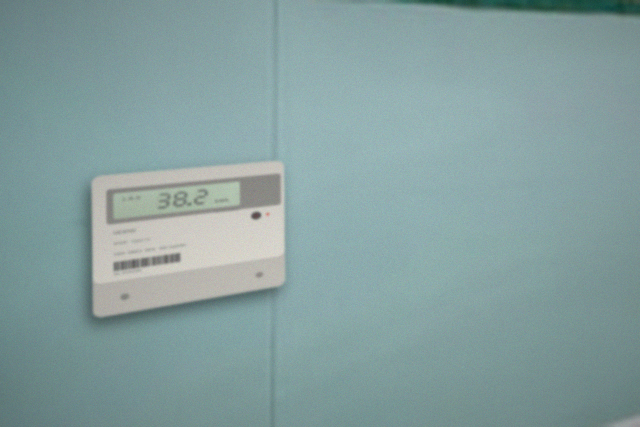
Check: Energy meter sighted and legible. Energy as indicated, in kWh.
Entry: 38.2 kWh
